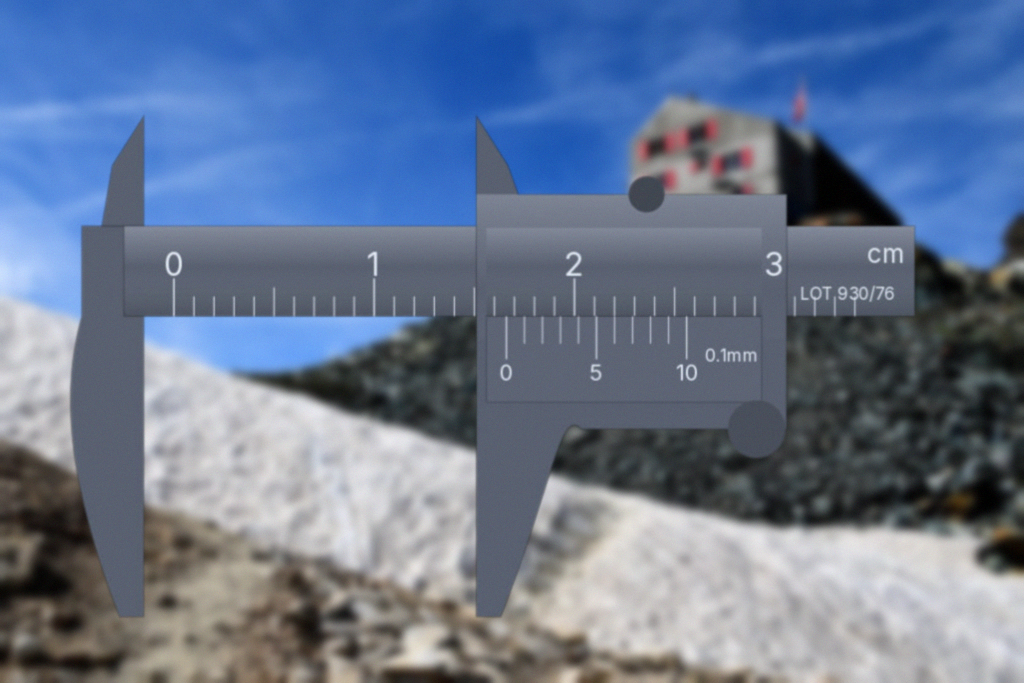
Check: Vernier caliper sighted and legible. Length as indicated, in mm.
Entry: 16.6 mm
